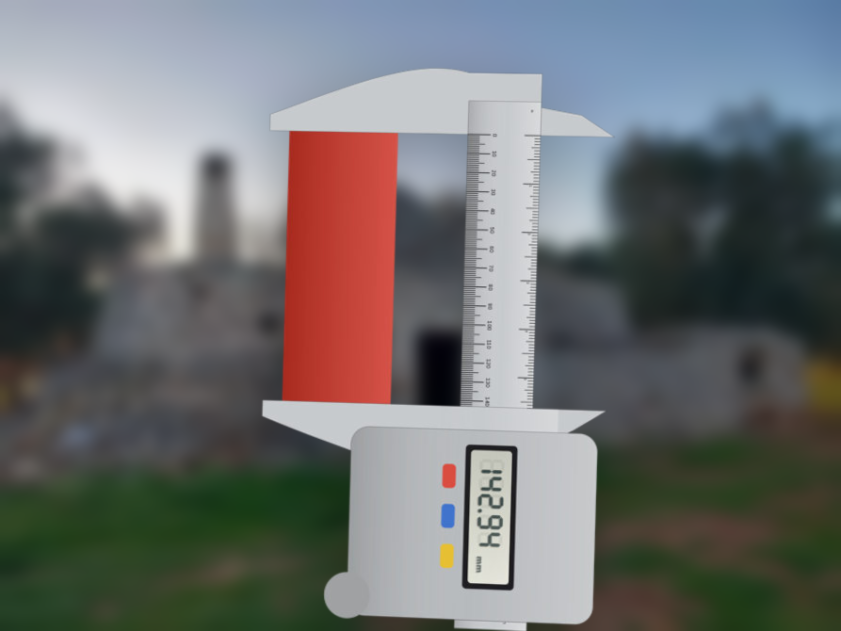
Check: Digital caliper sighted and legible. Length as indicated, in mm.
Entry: 142.94 mm
